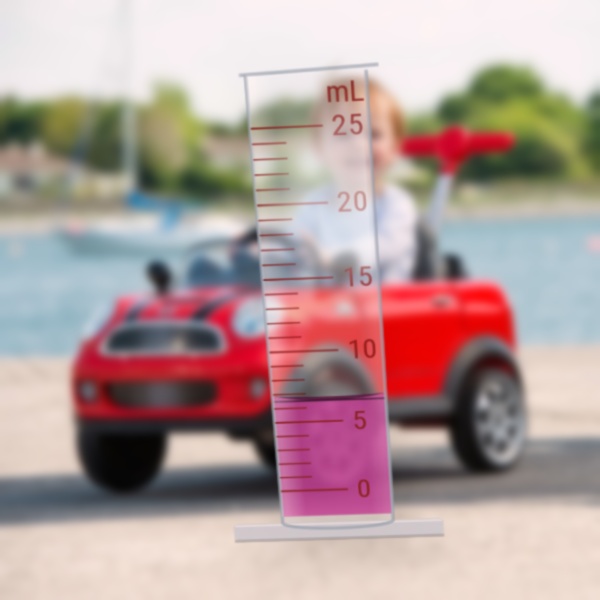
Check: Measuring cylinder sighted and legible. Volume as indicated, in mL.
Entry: 6.5 mL
